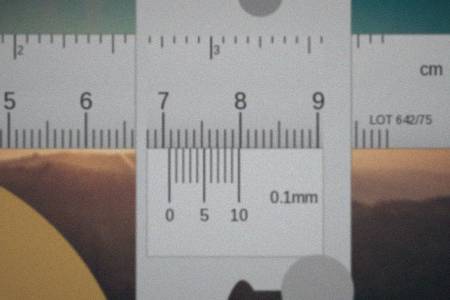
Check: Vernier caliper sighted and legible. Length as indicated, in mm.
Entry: 70.8 mm
